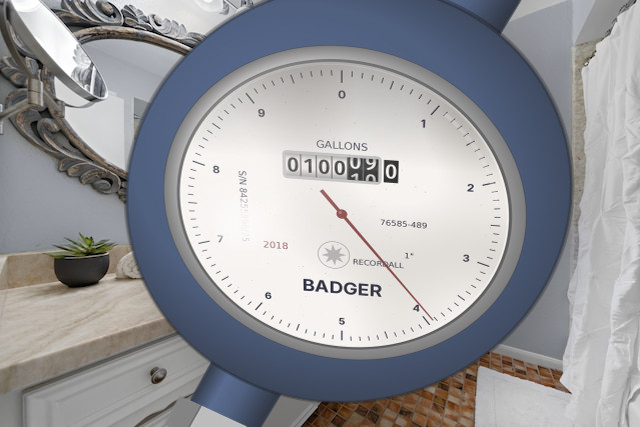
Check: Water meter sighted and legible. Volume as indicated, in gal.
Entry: 100093.9 gal
